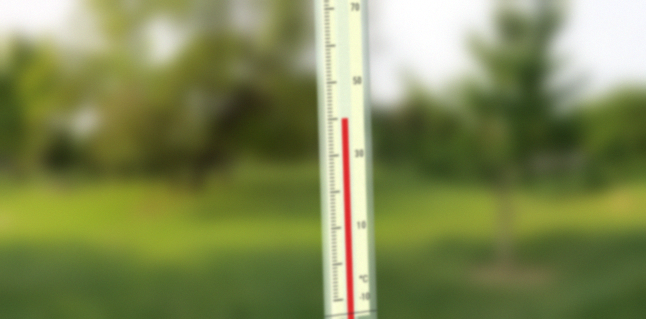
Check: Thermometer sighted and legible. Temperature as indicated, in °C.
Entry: 40 °C
